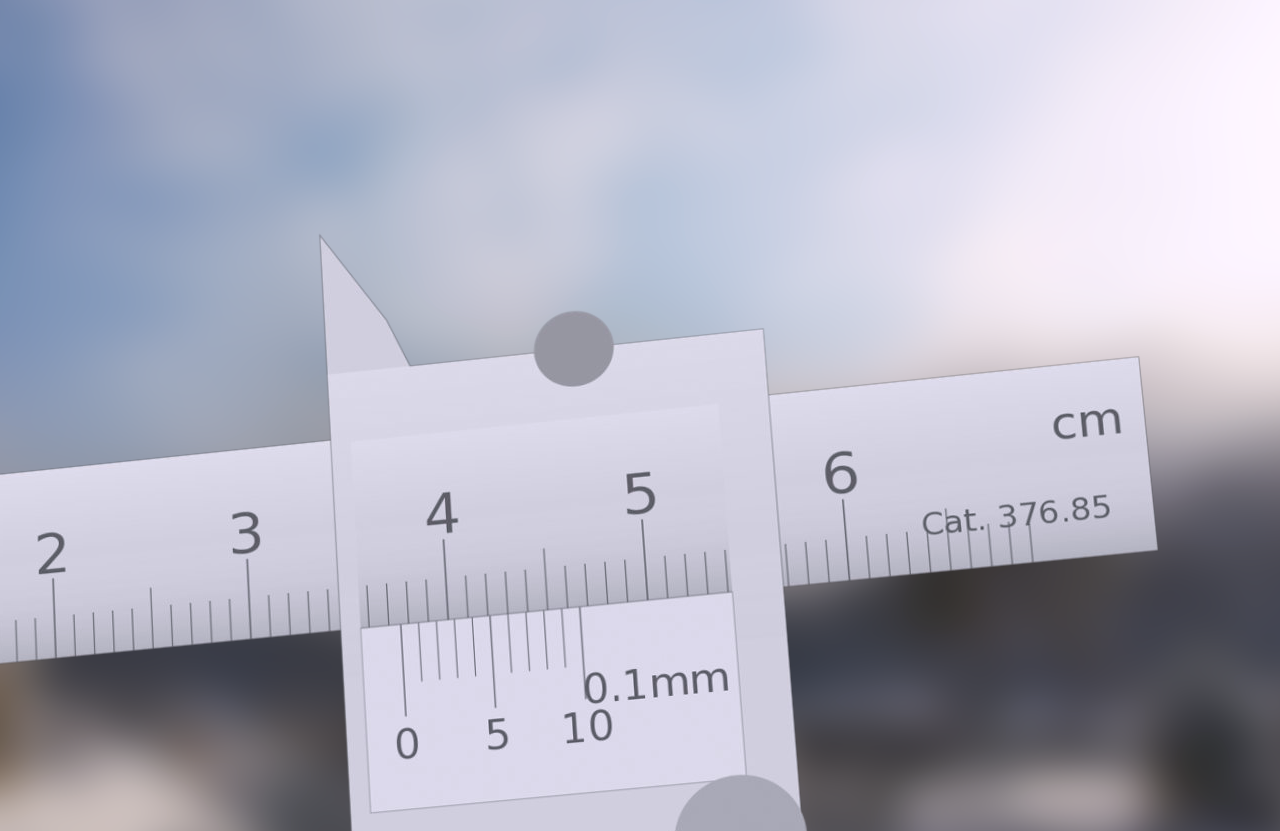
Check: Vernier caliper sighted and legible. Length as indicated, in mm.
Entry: 37.6 mm
